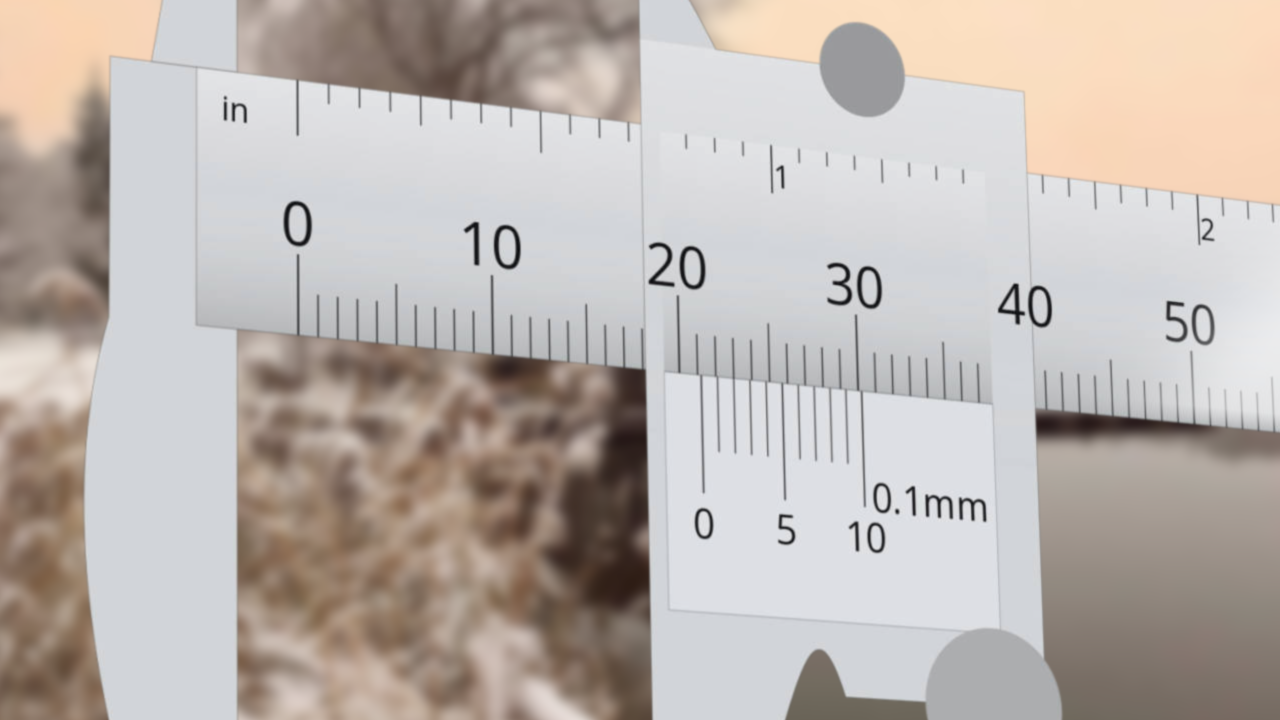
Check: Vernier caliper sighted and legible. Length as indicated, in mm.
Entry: 21.2 mm
